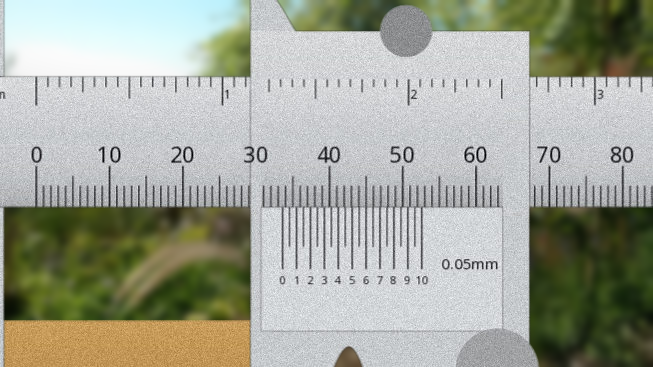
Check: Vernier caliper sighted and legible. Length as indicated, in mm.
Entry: 33.6 mm
